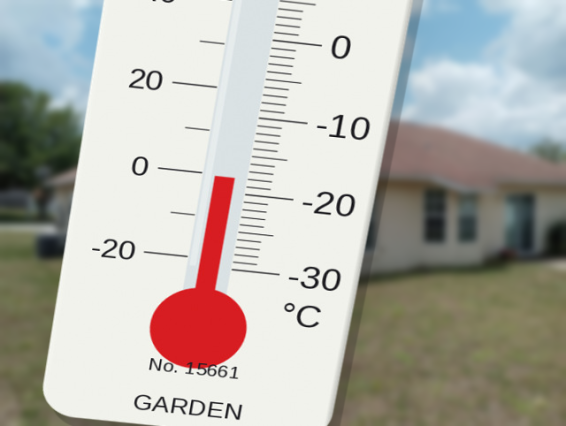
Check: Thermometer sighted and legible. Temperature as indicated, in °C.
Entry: -18 °C
